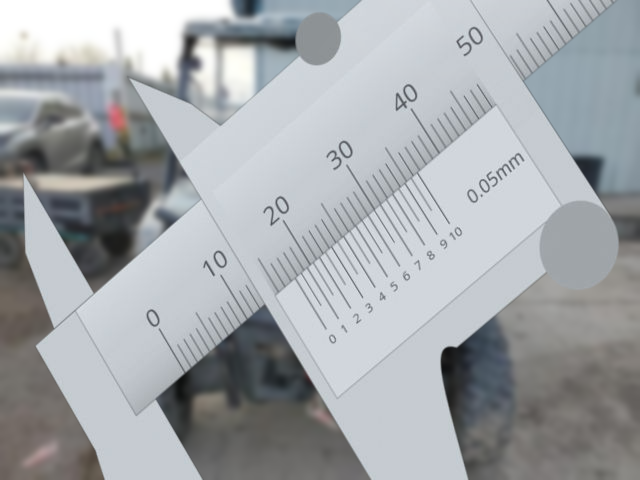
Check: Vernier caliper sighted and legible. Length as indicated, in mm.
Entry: 17.6 mm
